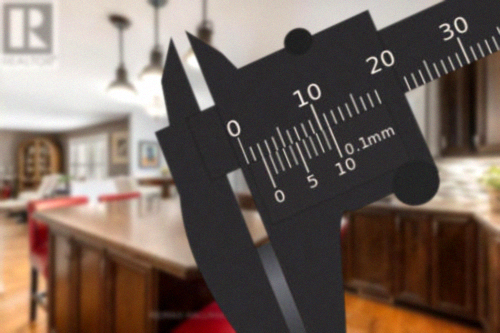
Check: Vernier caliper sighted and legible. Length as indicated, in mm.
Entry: 2.0 mm
